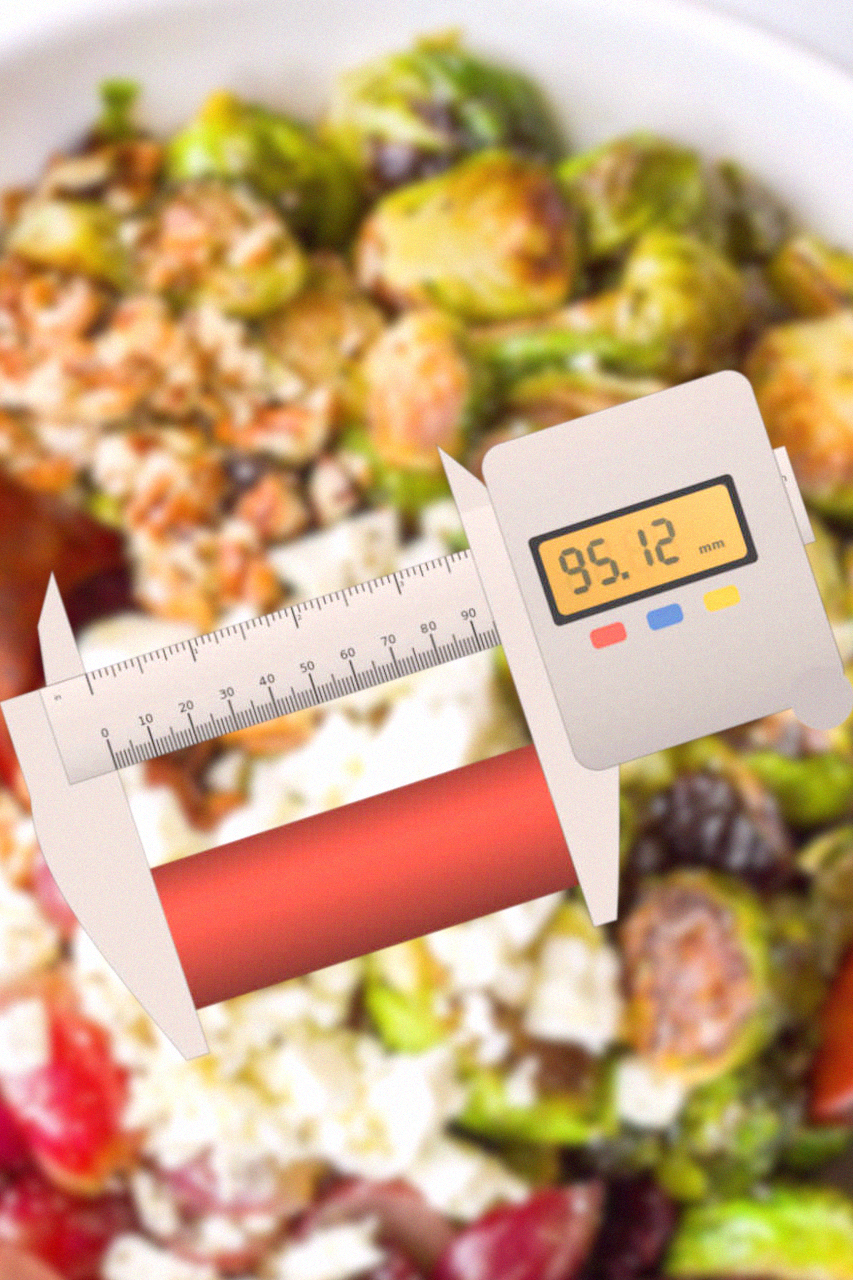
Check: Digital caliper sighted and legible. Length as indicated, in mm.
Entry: 95.12 mm
